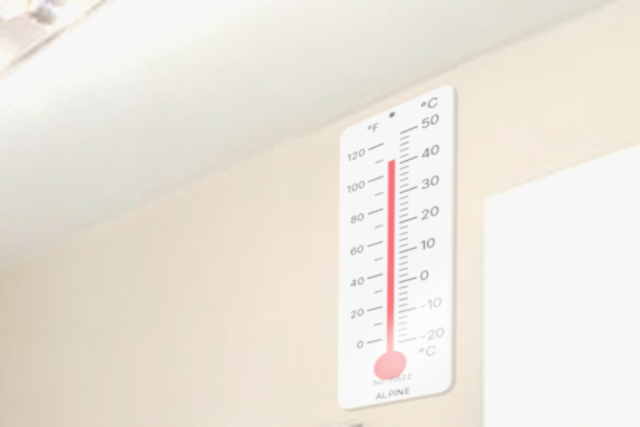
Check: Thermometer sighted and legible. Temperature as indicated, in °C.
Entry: 42 °C
